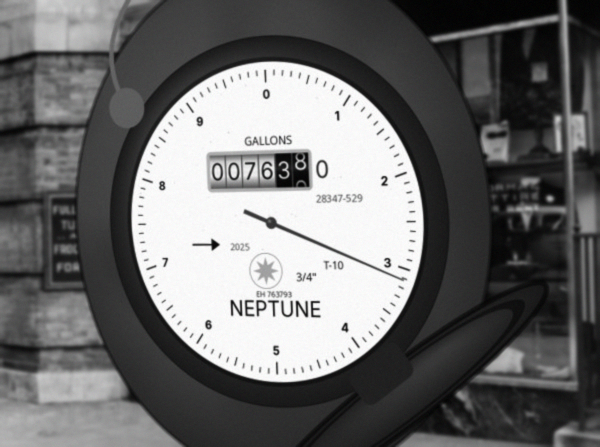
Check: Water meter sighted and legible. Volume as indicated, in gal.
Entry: 76383.1 gal
